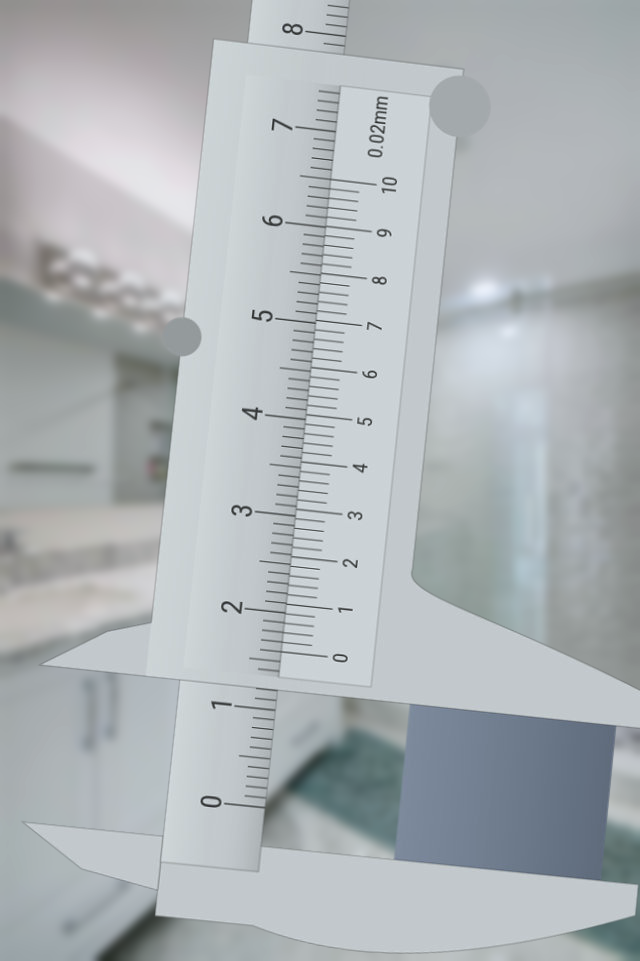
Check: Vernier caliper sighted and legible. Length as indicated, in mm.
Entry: 16.0 mm
